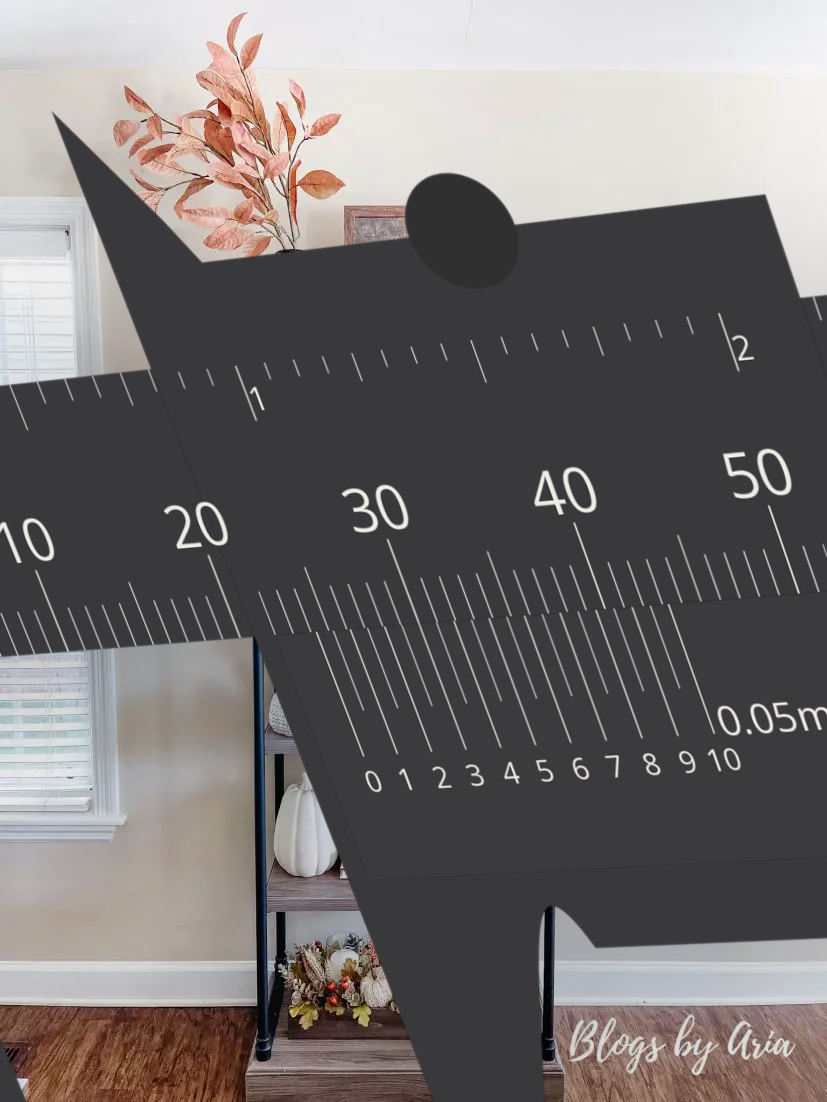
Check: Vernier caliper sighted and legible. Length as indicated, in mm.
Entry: 24.3 mm
